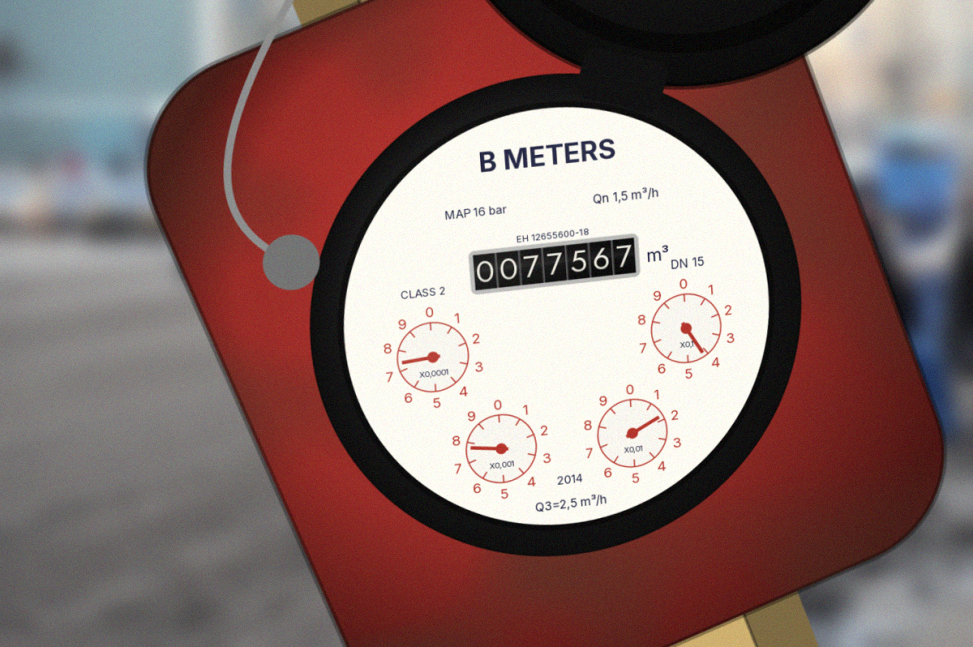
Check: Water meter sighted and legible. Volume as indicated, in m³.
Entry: 77567.4177 m³
